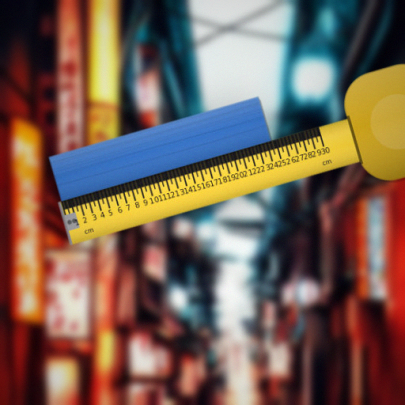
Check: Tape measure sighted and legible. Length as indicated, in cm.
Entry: 24.5 cm
